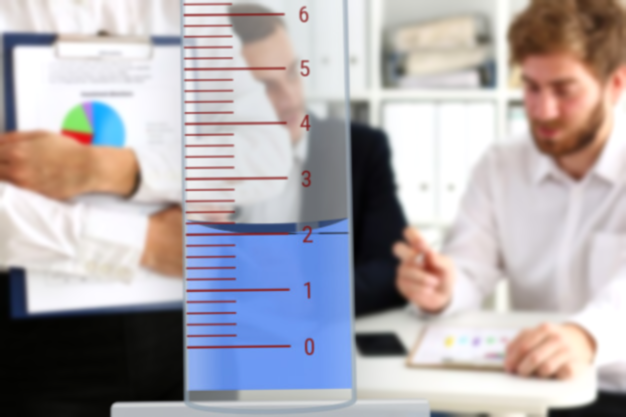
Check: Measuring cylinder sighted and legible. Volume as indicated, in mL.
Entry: 2 mL
